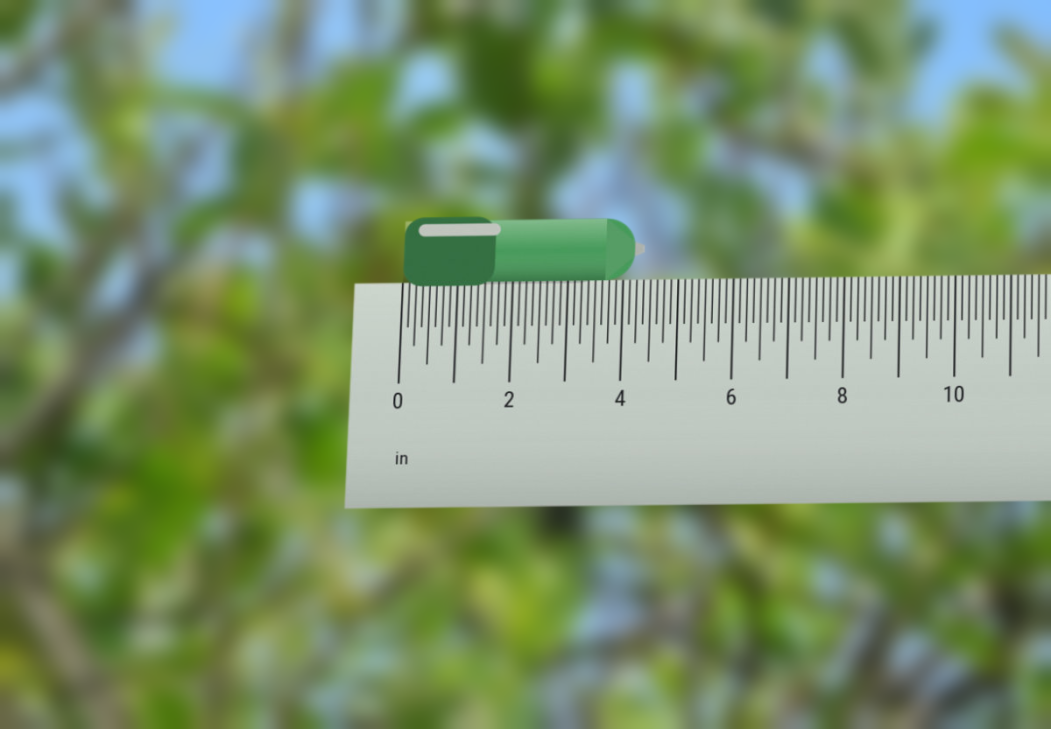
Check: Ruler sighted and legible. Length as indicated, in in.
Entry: 4.375 in
